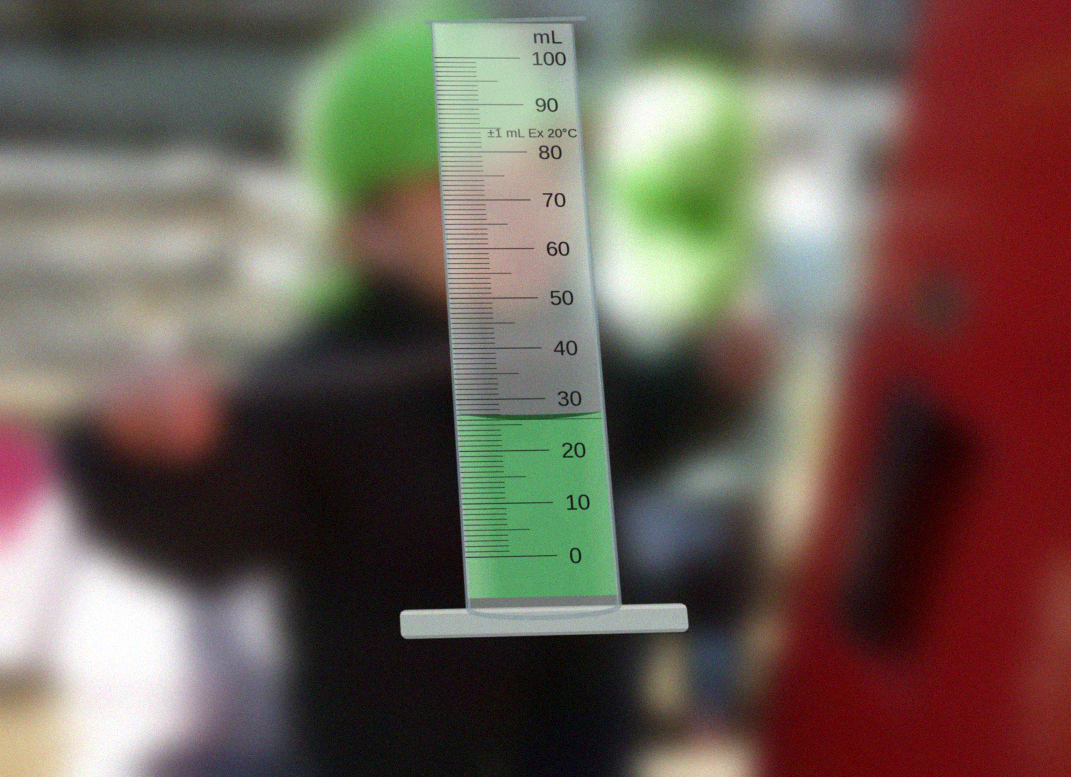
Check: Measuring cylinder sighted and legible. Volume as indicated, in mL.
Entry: 26 mL
